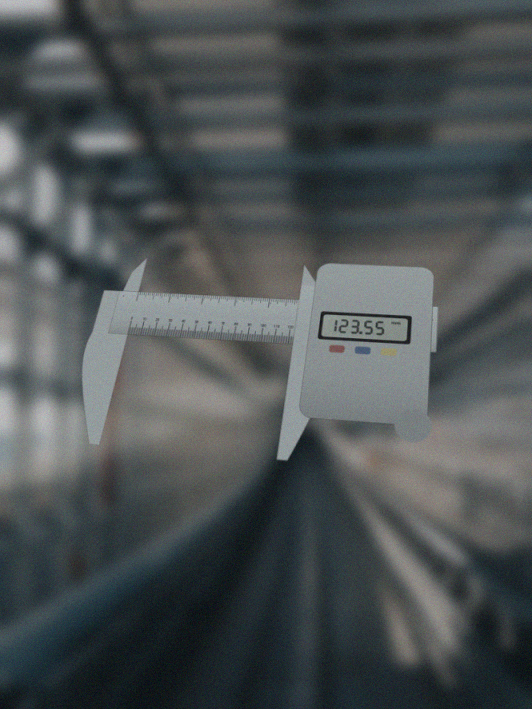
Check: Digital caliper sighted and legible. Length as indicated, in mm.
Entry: 123.55 mm
